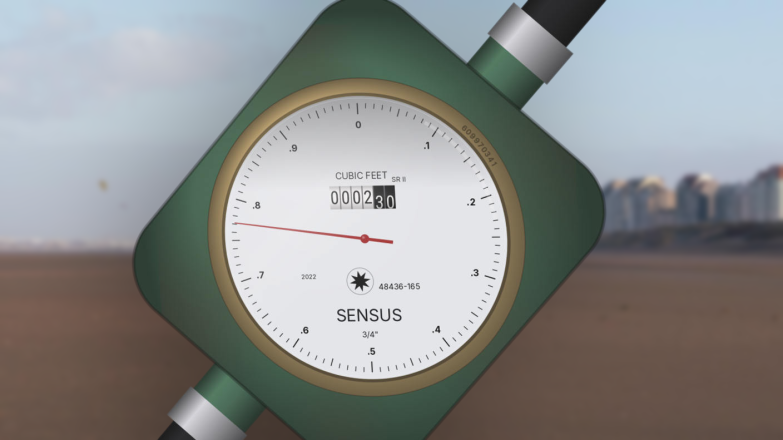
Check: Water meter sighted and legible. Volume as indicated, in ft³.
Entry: 229.77 ft³
